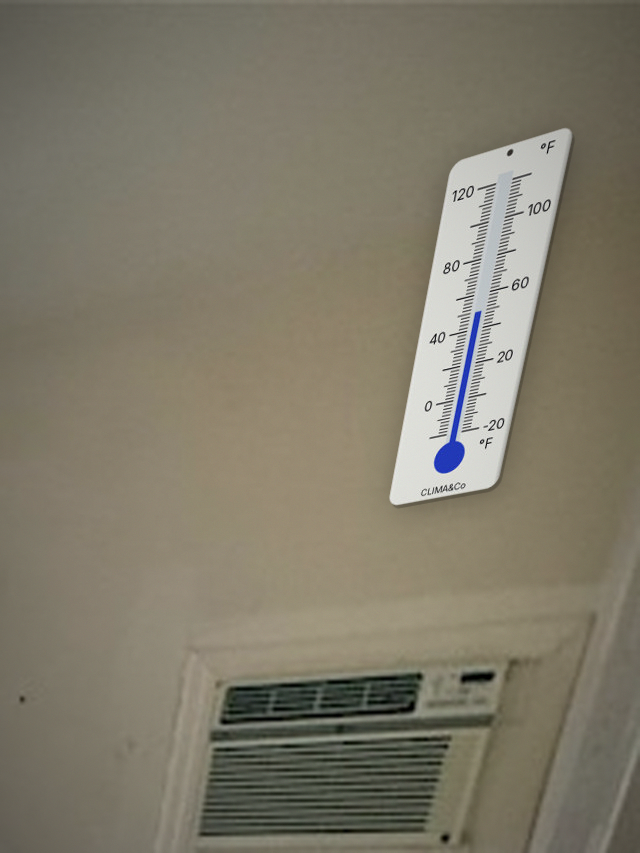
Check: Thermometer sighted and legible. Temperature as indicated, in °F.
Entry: 50 °F
